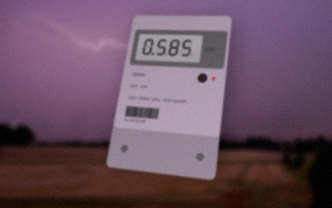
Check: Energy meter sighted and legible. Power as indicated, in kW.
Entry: 0.585 kW
